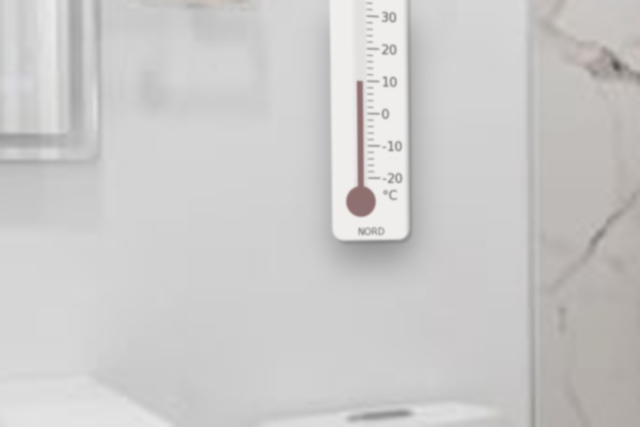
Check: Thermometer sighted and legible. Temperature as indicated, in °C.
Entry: 10 °C
